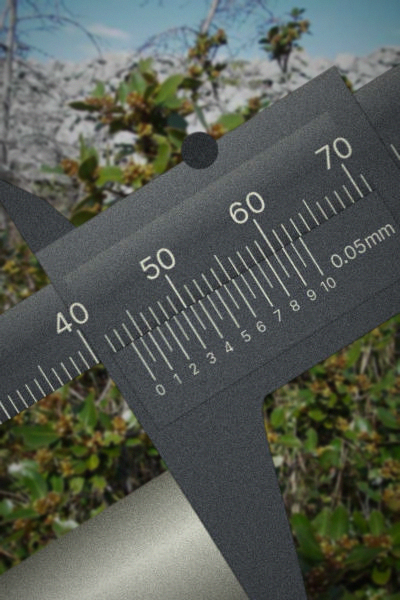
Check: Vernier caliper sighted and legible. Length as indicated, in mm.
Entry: 43.8 mm
